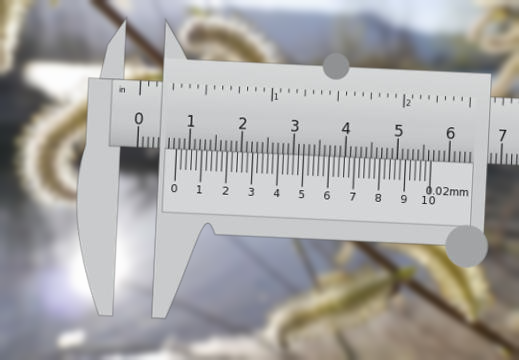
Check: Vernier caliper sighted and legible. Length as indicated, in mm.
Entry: 7.5 mm
